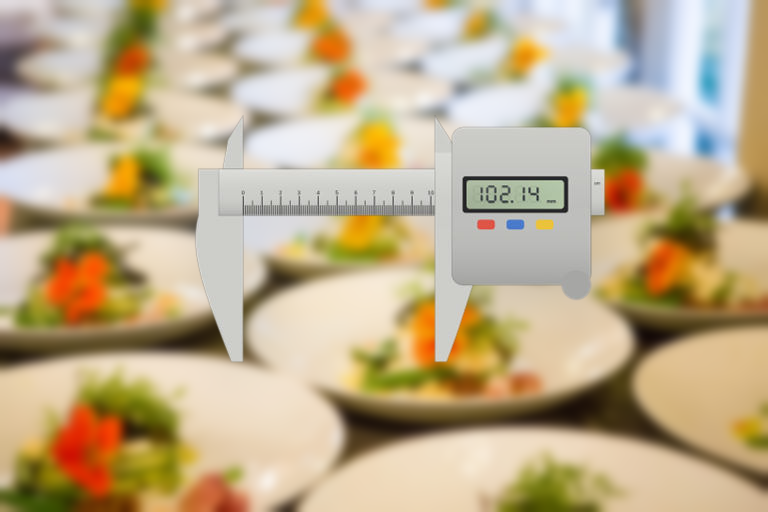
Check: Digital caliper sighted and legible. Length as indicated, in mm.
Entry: 102.14 mm
